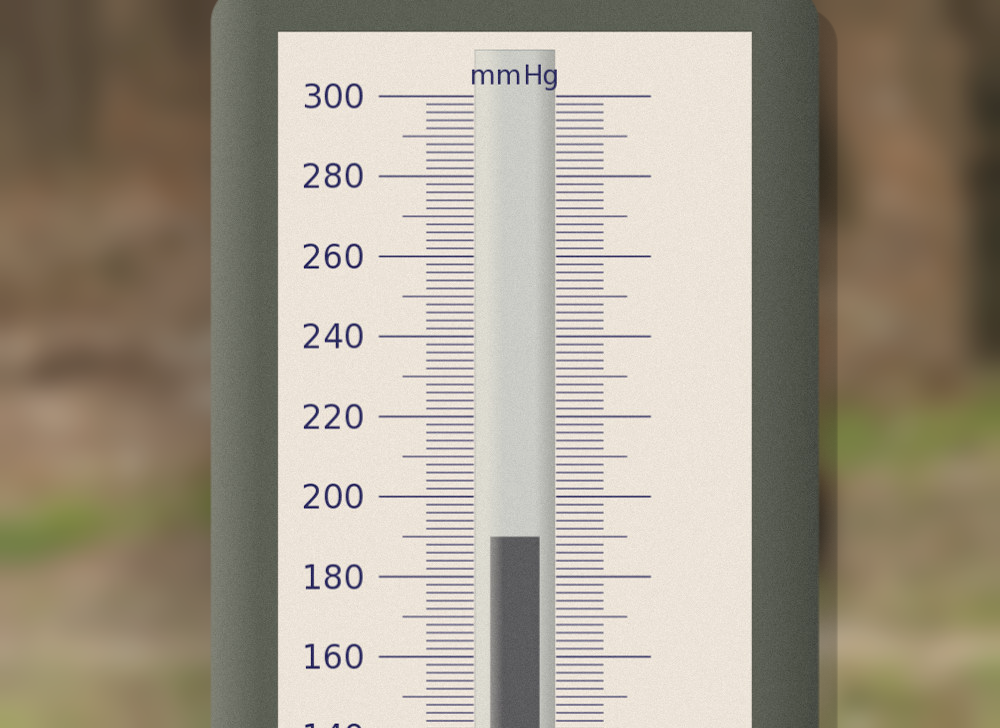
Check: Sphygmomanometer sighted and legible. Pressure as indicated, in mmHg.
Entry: 190 mmHg
